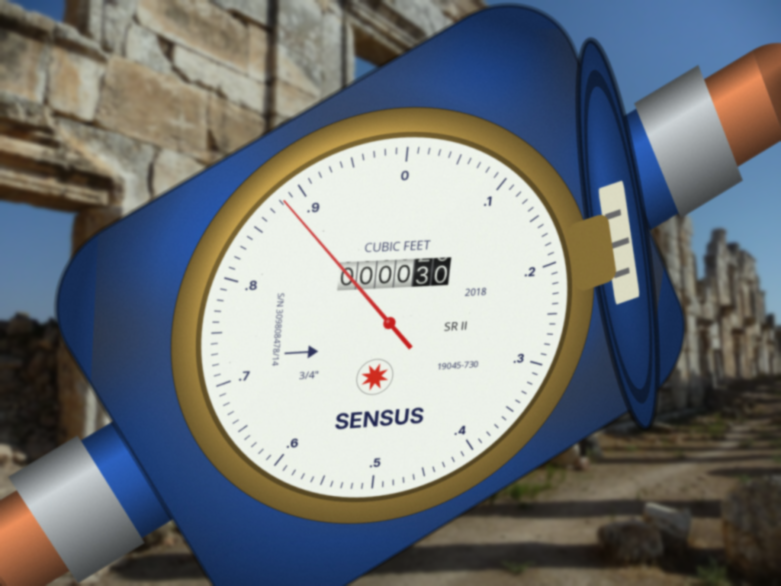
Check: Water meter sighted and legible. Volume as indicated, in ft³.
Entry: 29.88 ft³
